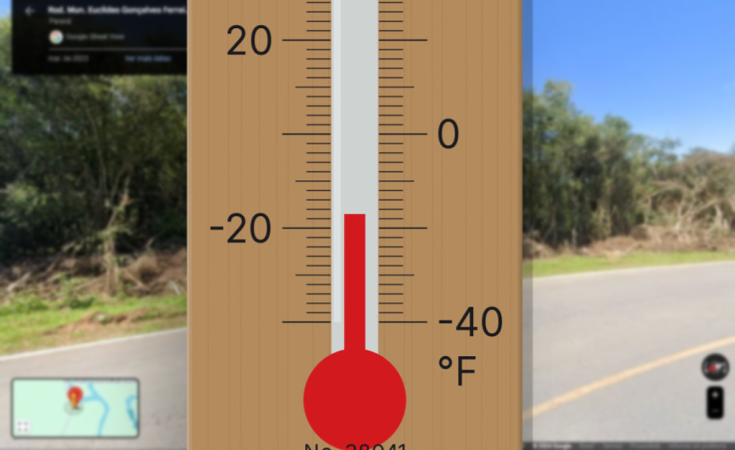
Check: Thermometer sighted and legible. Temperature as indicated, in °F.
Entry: -17 °F
